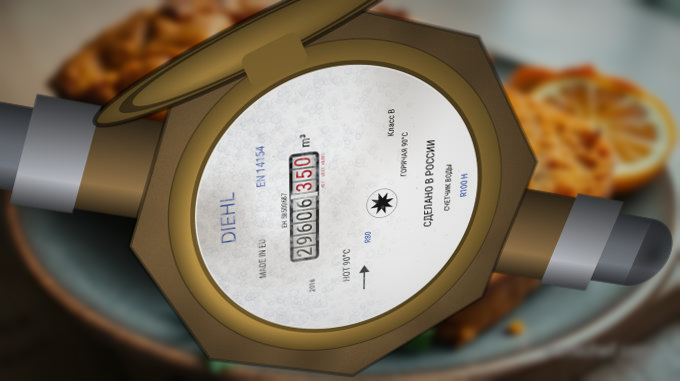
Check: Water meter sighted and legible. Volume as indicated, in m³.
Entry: 29606.350 m³
